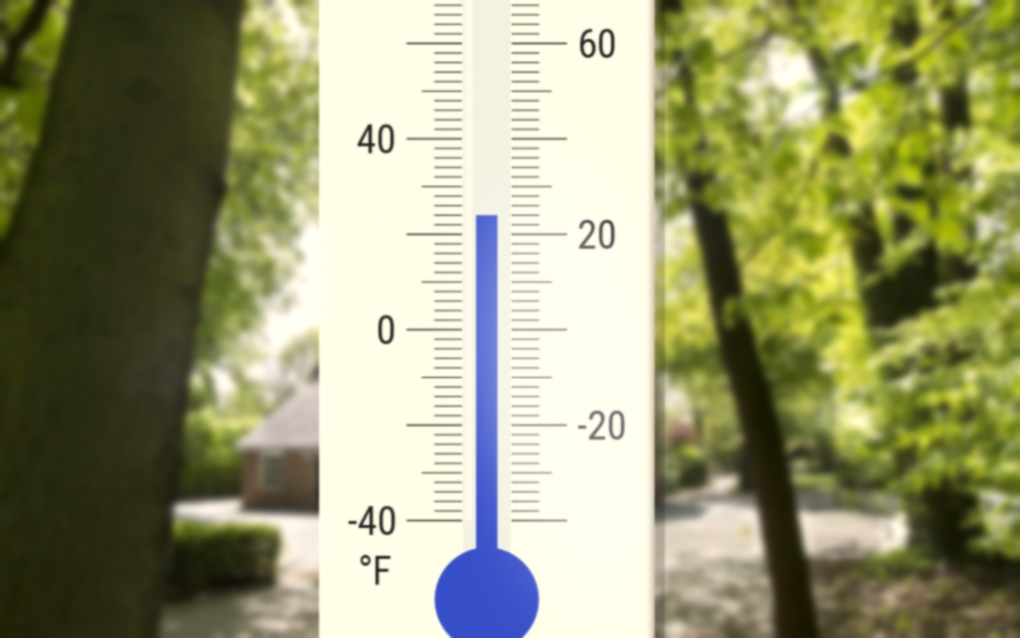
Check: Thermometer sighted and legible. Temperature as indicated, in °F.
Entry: 24 °F
